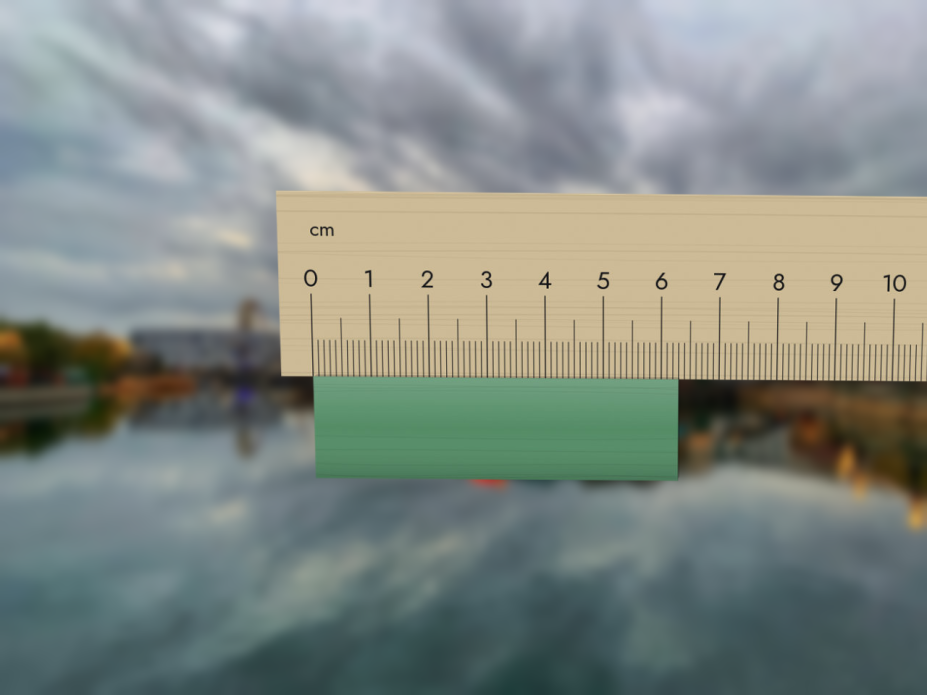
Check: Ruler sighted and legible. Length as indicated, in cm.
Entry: 6.3 cm
